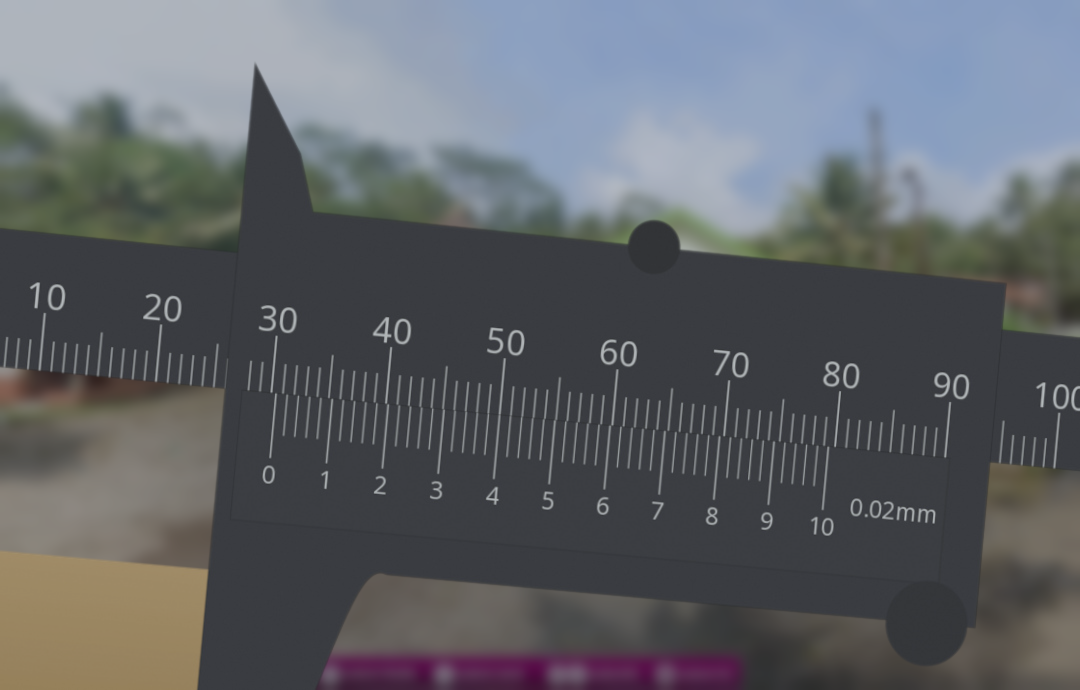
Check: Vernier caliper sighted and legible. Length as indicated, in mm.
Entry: 30.4 mm
